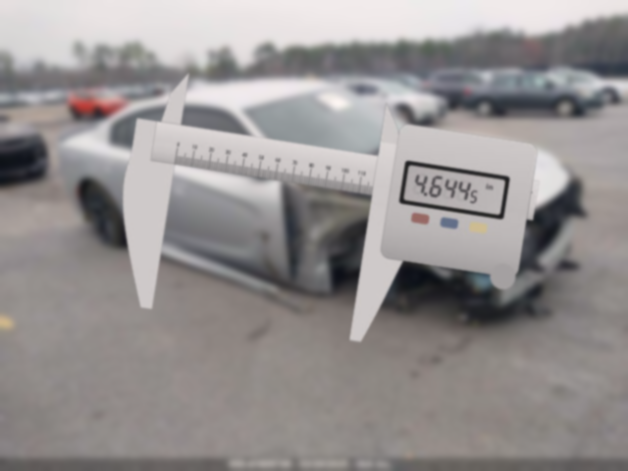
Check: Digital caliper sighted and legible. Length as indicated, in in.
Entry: 4.6445 in
